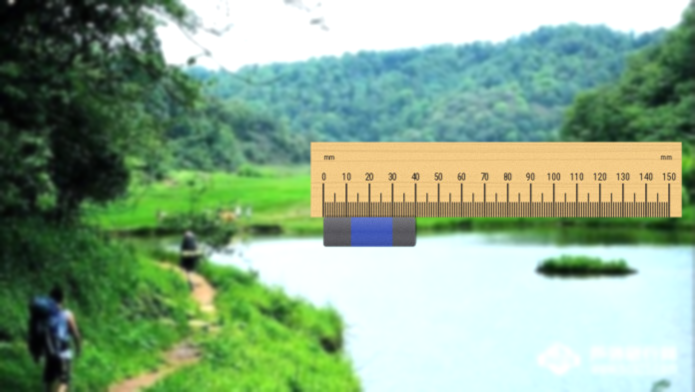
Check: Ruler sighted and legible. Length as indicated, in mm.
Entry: 40 mm
